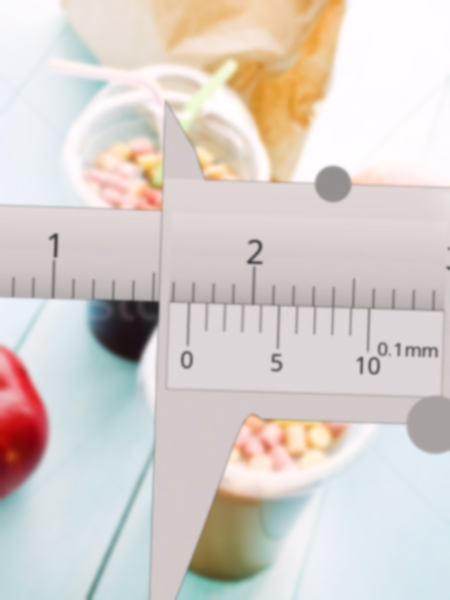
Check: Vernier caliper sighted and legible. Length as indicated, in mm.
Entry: 16.8 mm
